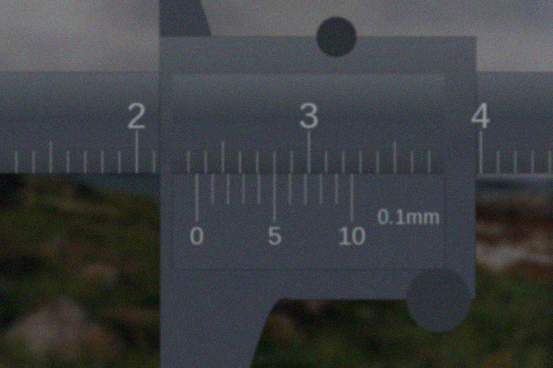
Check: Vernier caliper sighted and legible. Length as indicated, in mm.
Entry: 23.5 mm
